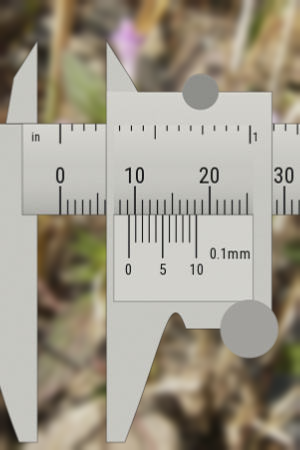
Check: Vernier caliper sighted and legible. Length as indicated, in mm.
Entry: 9.2 mm
